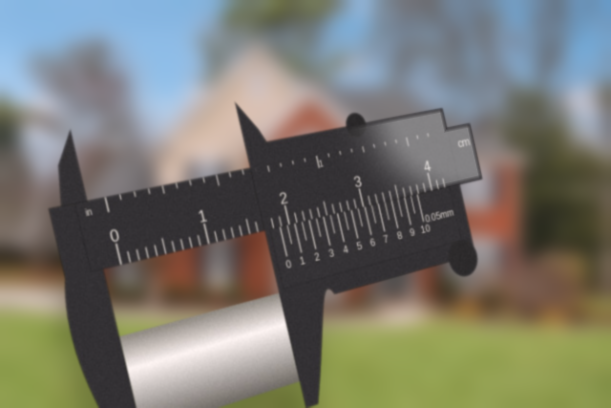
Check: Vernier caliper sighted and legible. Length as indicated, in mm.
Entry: 18.8 mm
